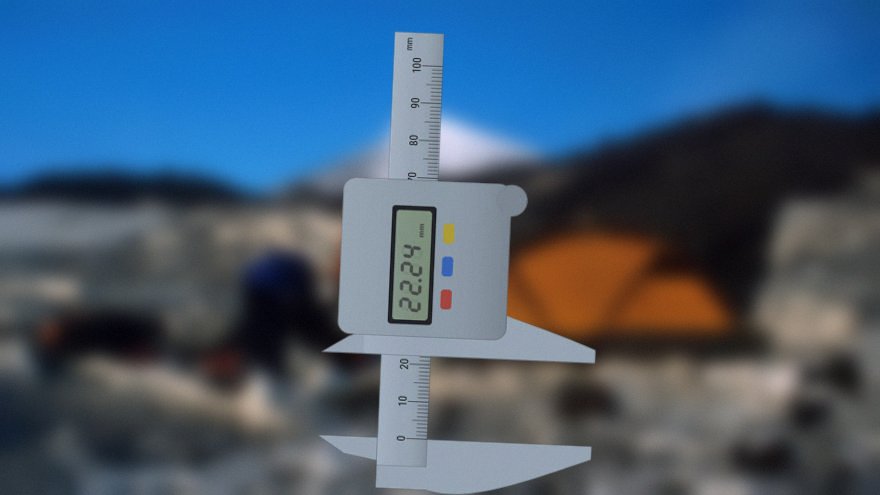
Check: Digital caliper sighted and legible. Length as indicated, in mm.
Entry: 22.24 mm
